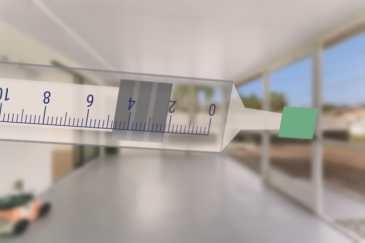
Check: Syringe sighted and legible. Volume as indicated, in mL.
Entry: 2.2 mL
